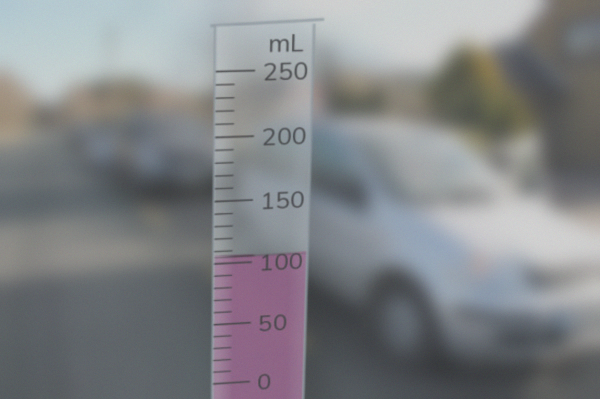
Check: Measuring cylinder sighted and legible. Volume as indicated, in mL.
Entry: 105 mL
